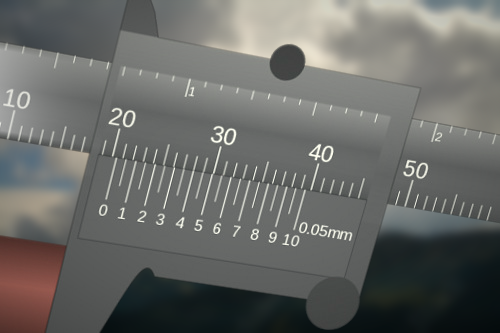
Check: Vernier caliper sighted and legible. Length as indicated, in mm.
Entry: 20.4 mm
